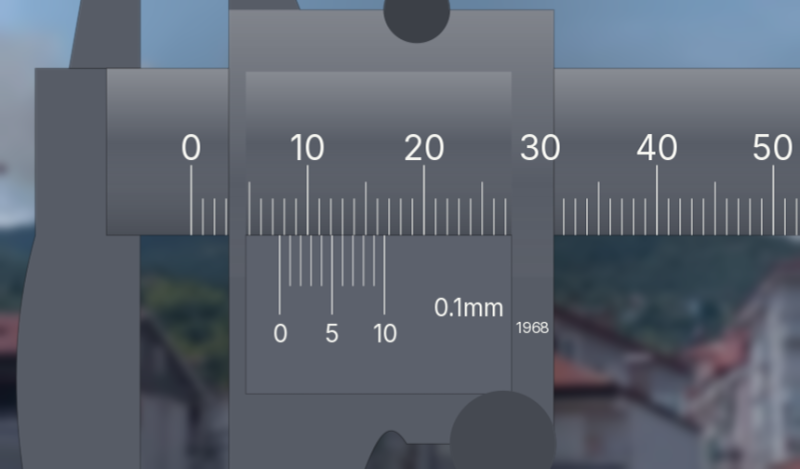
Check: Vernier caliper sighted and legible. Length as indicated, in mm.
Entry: 7.6 mm
